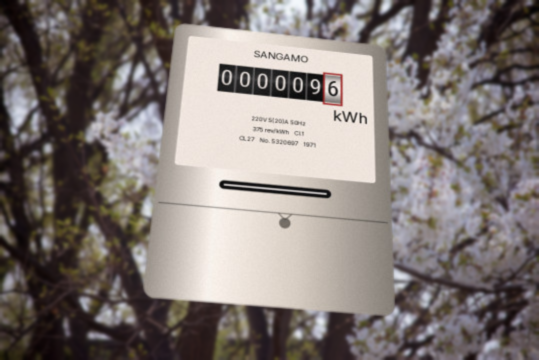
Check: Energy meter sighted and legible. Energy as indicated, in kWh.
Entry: 9.6 kWh
